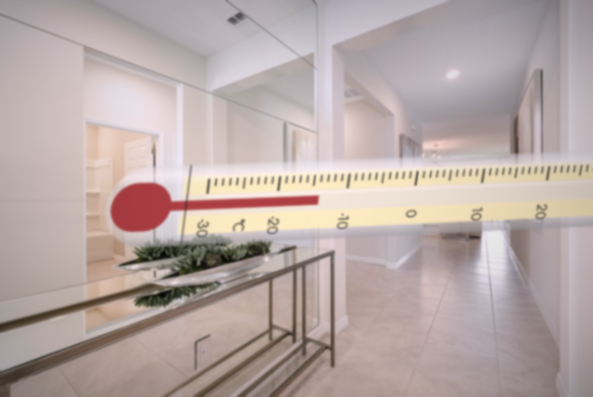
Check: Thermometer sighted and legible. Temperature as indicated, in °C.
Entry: -14 °C
